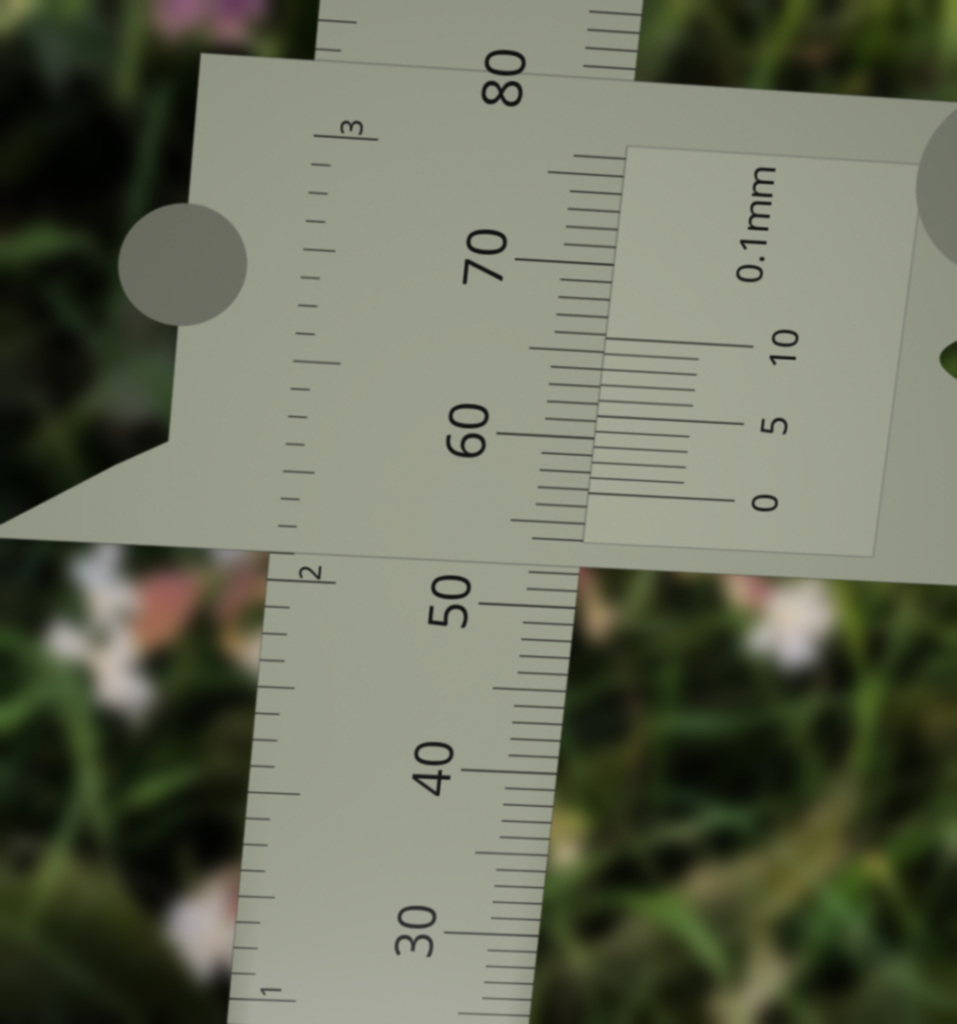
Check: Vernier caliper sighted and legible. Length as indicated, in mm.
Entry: 56.8 mm
